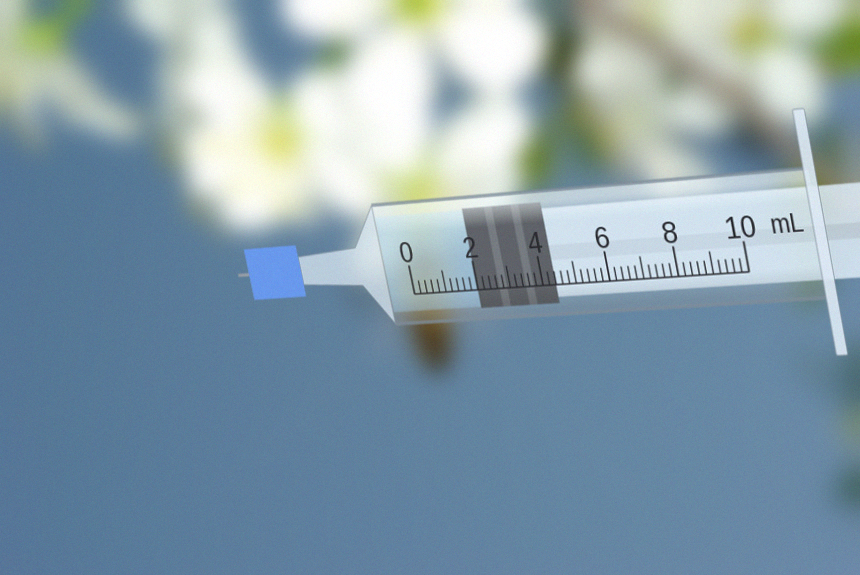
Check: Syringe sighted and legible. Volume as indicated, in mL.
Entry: 2 mL
